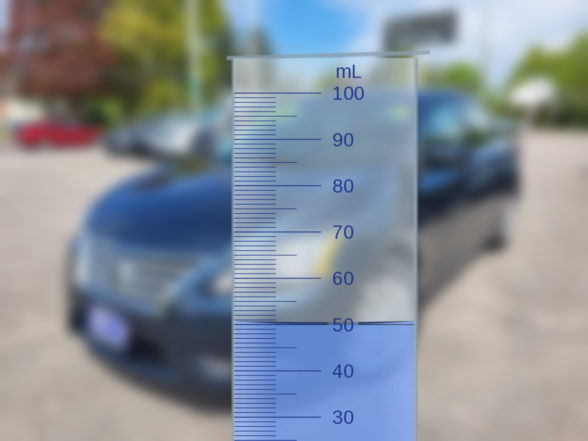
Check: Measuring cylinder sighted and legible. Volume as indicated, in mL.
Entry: 50 mL
